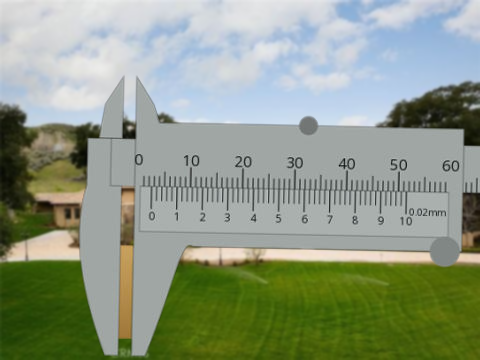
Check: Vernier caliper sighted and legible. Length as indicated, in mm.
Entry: 2.5 mm
